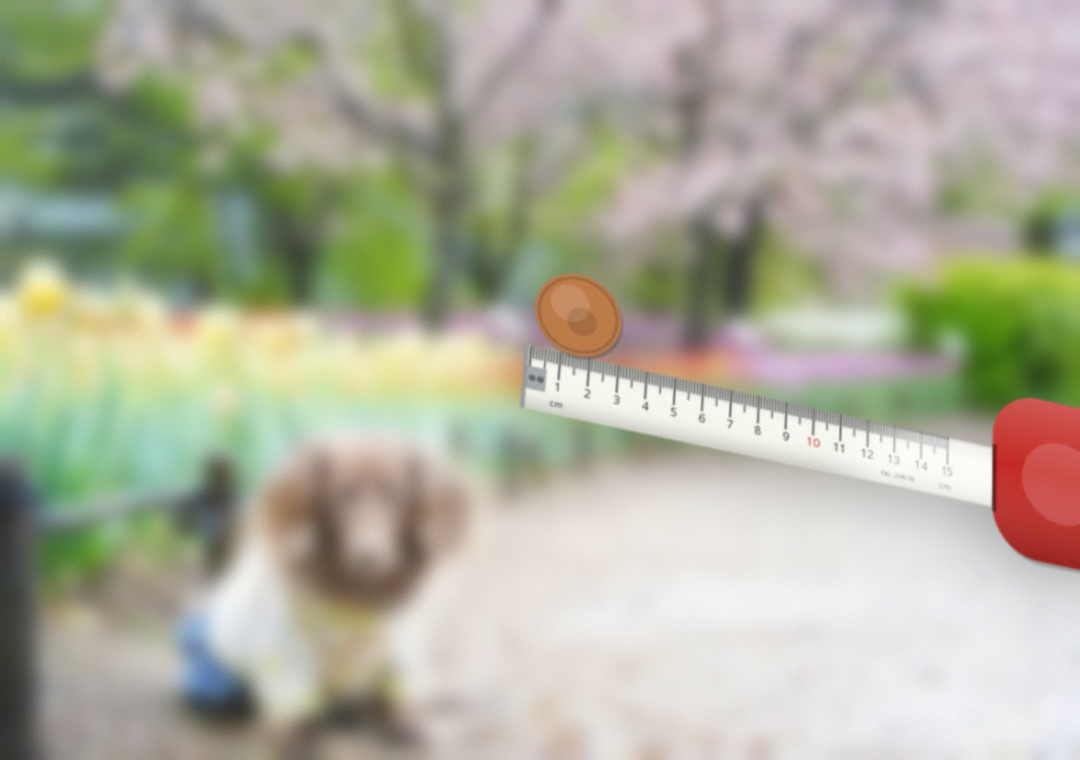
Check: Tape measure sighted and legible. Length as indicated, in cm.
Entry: 3 cm
